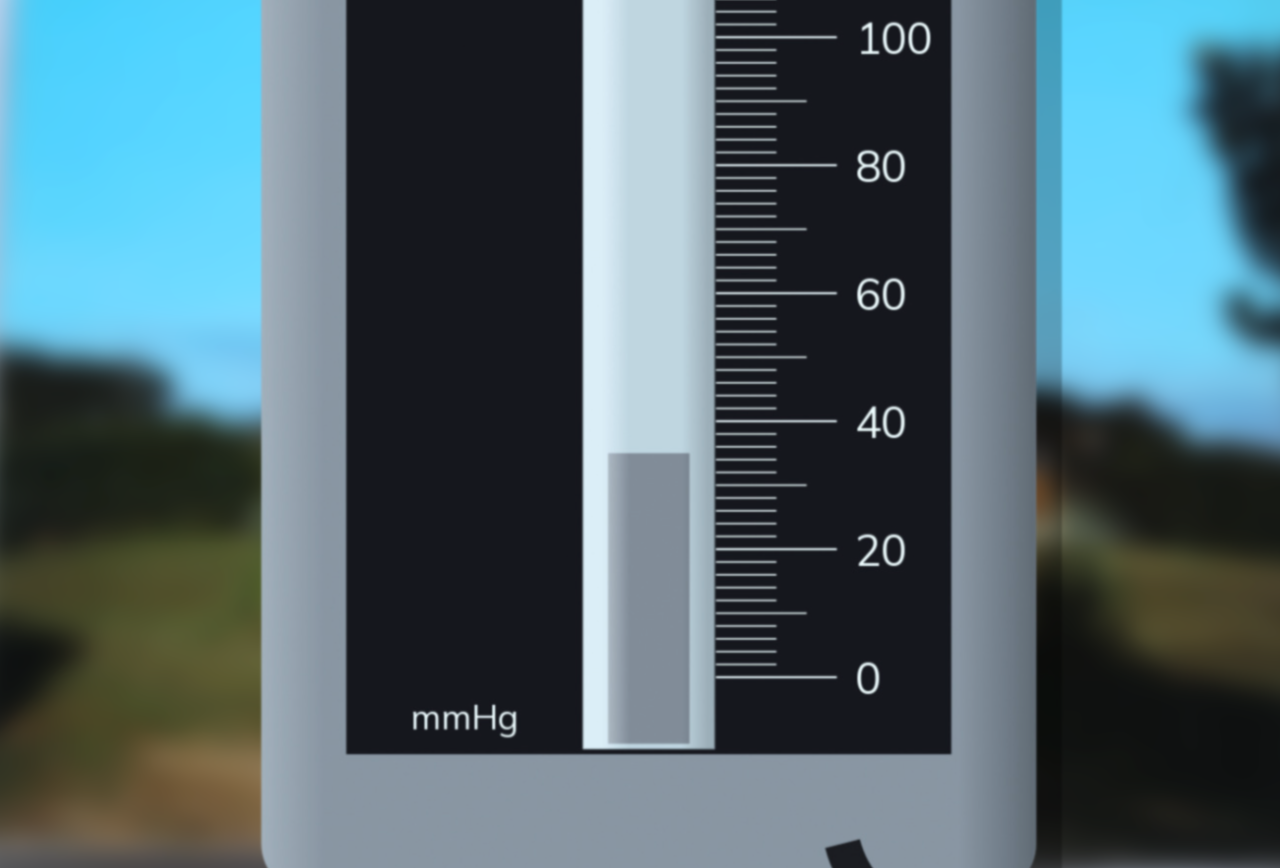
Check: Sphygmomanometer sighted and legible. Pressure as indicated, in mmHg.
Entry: 35 mmHg
